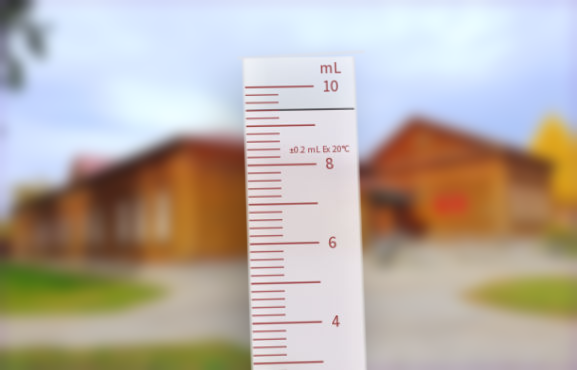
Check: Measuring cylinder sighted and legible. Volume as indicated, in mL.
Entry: 9.4 mL
